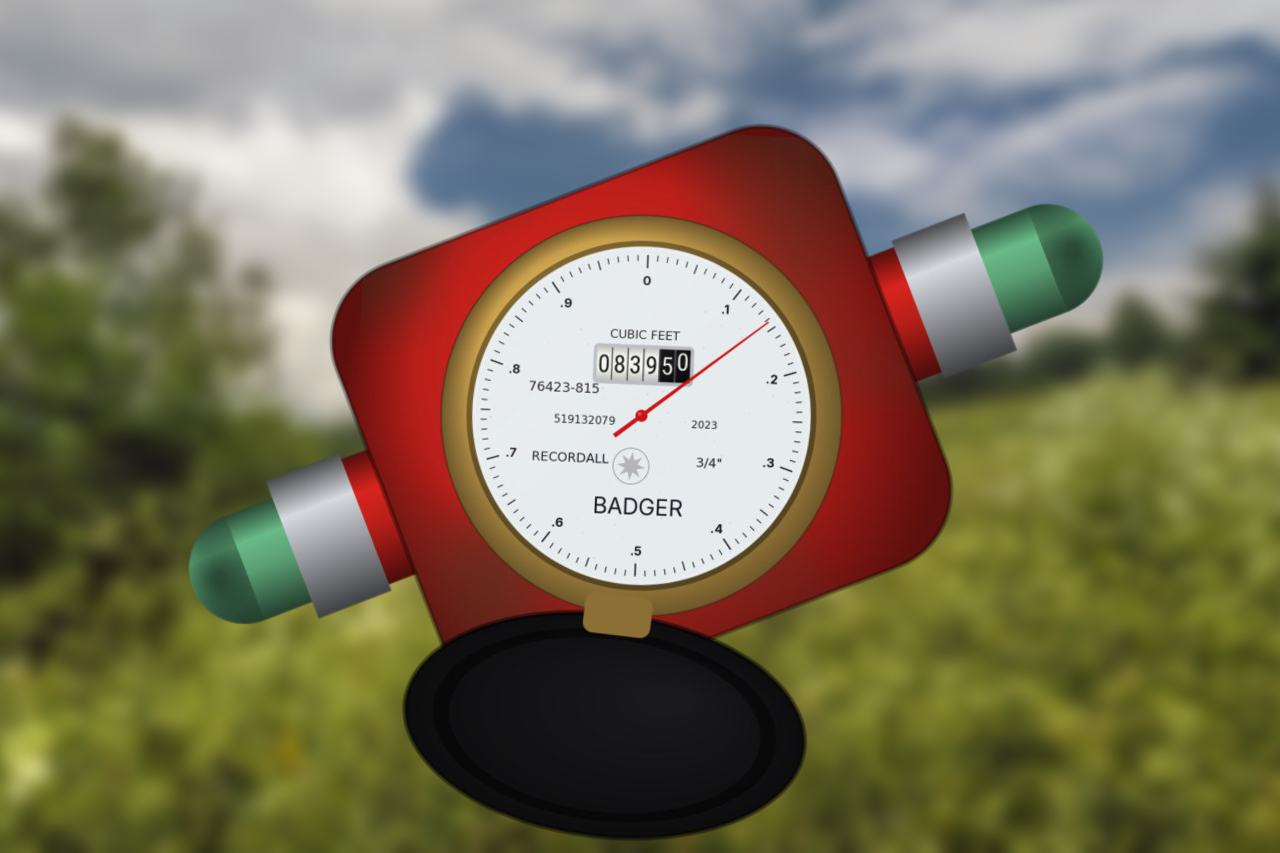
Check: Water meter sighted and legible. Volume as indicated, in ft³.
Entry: 83950.14 ft³
